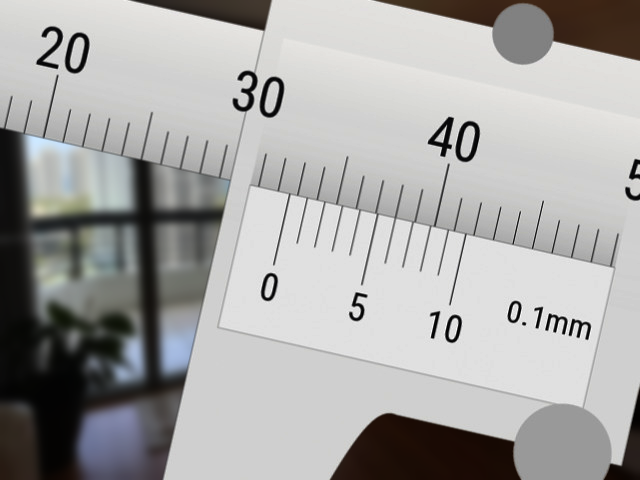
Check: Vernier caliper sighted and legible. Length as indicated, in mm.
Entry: 32.6 mm
